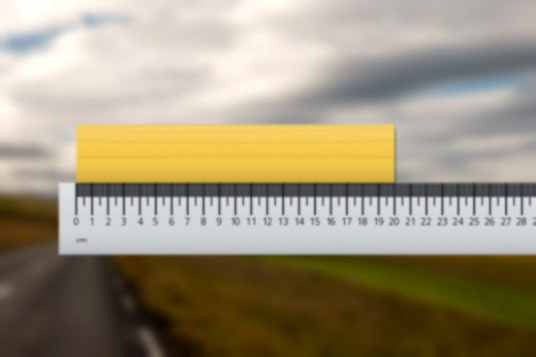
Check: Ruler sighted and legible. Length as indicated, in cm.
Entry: 20 cm
